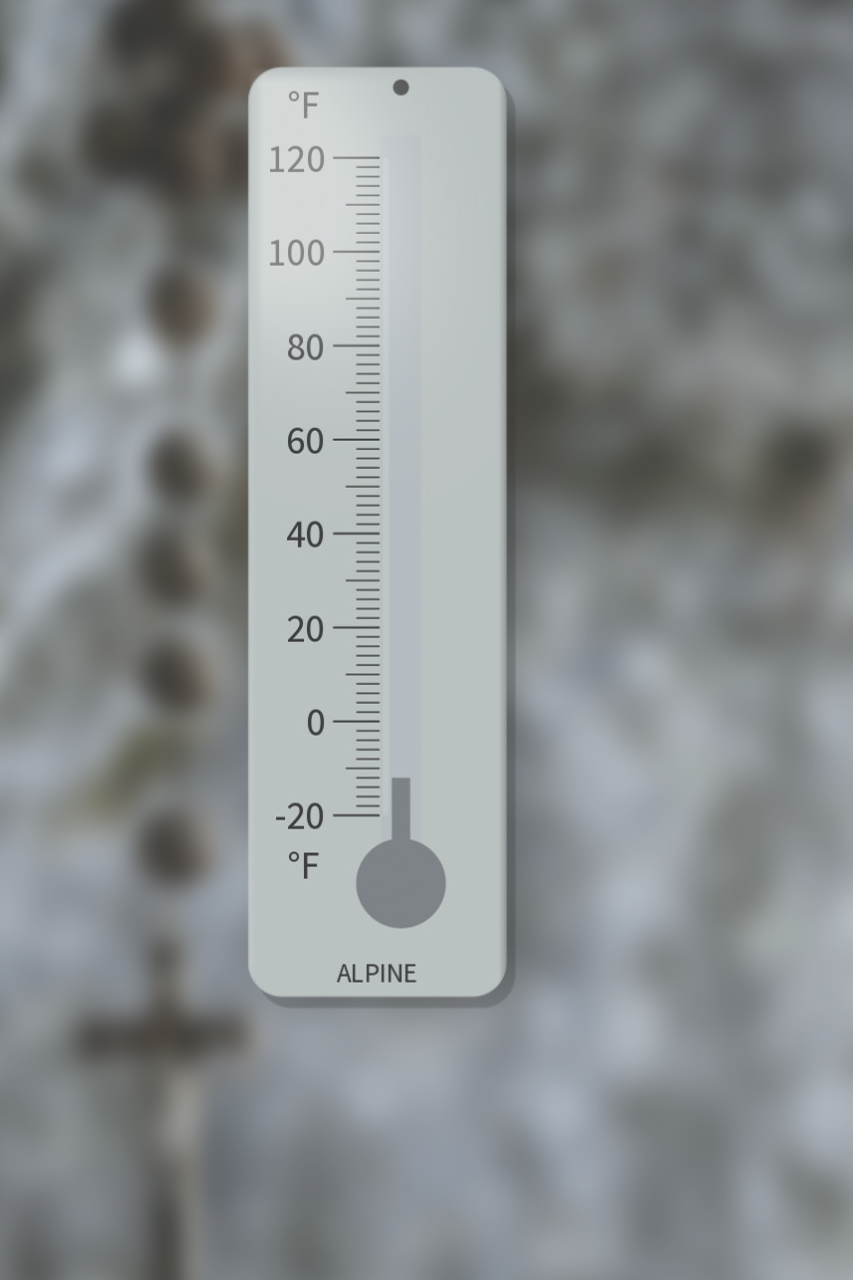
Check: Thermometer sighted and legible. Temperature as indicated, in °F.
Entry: -12 °F
